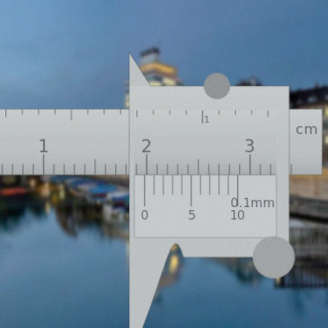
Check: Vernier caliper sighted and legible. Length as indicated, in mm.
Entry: 19.8 mm
